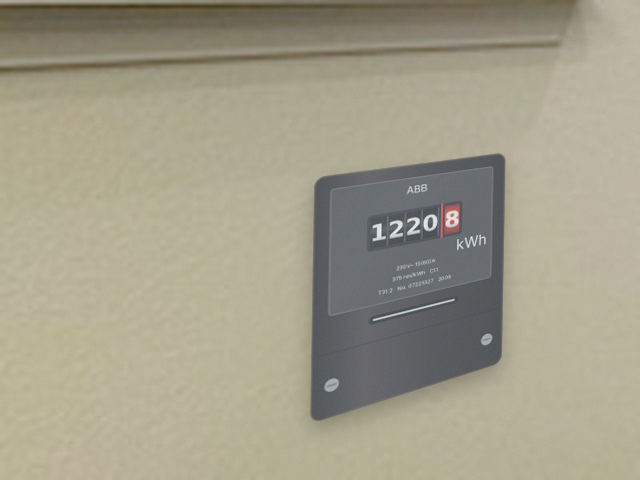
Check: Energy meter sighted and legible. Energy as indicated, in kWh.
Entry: 1220.8 kWh
